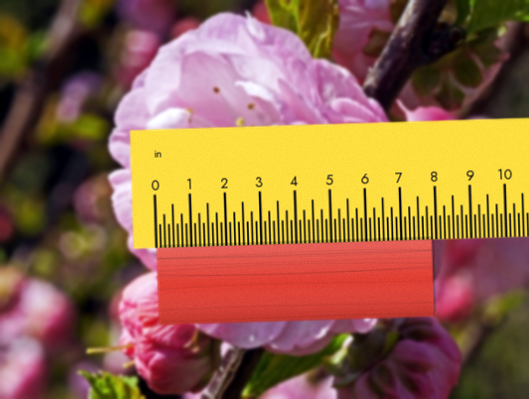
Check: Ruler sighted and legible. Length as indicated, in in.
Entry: 7.875 in
